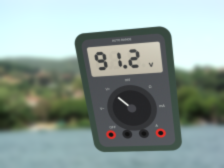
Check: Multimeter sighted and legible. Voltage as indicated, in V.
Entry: 91.2 V
